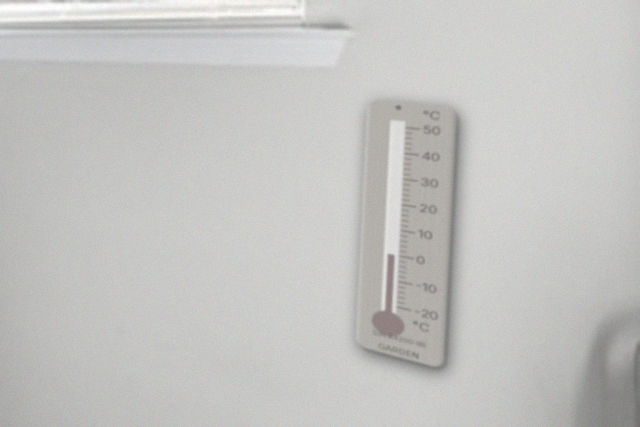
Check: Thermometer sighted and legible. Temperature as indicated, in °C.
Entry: 0 °C
